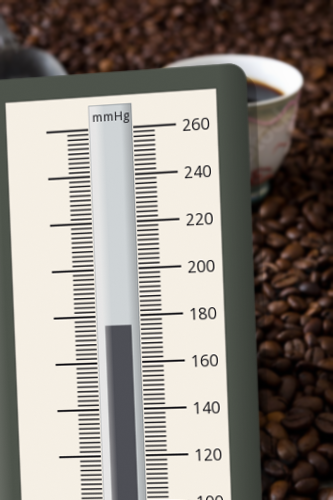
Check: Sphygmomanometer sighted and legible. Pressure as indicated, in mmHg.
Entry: 176 mmHg
